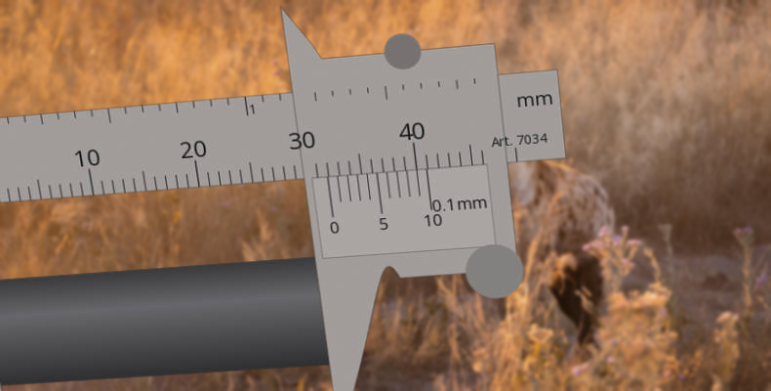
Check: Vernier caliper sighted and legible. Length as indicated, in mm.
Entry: 31.9 mm
